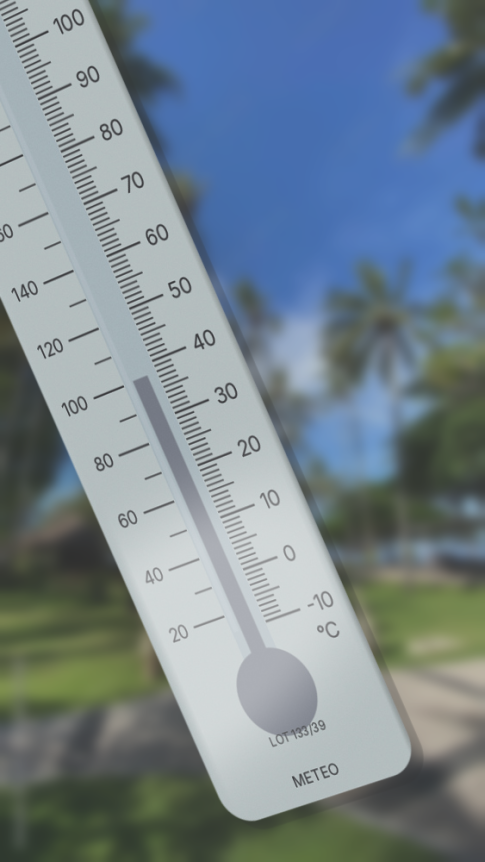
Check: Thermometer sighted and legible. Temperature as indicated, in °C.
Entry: 38 °C
